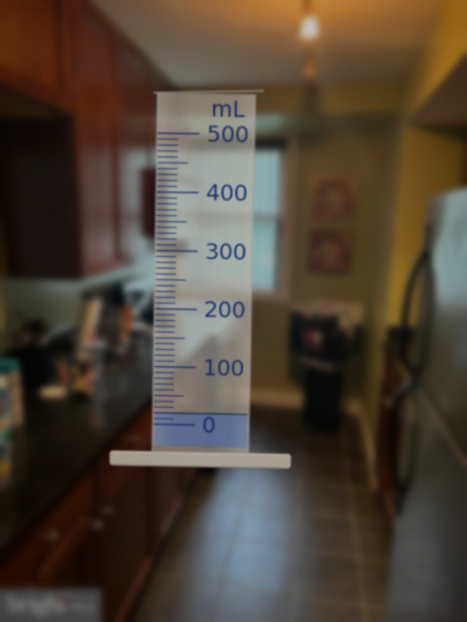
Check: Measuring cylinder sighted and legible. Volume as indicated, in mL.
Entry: 20 mL
